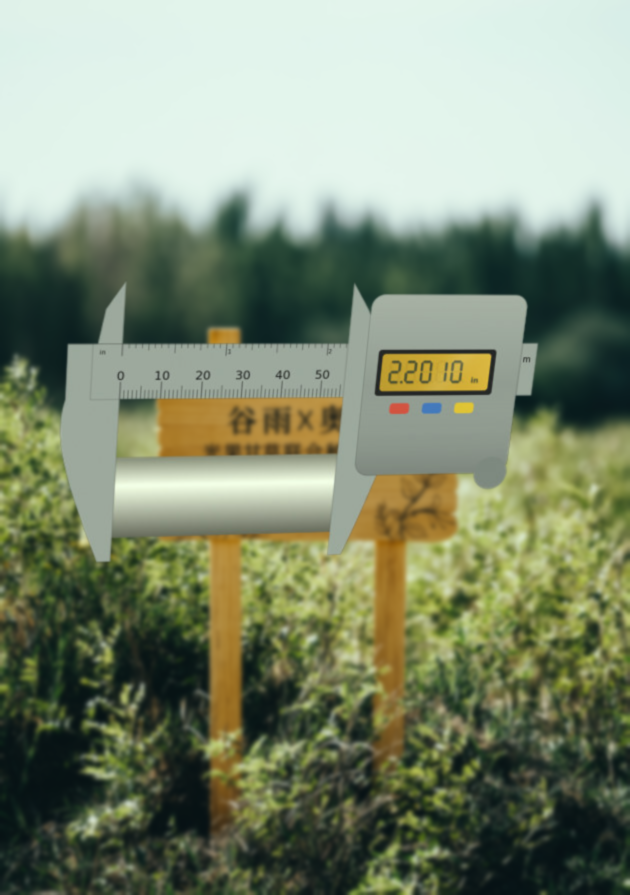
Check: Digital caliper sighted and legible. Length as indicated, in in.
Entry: 2.2010 in
